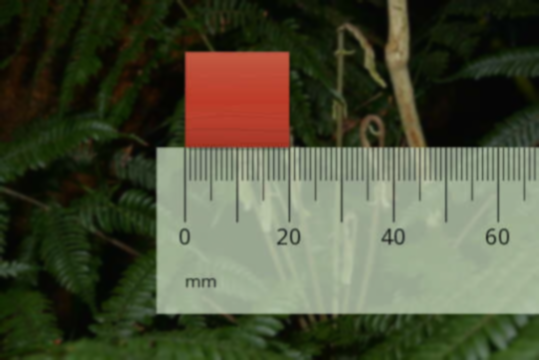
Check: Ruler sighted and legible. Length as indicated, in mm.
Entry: 20 mm
